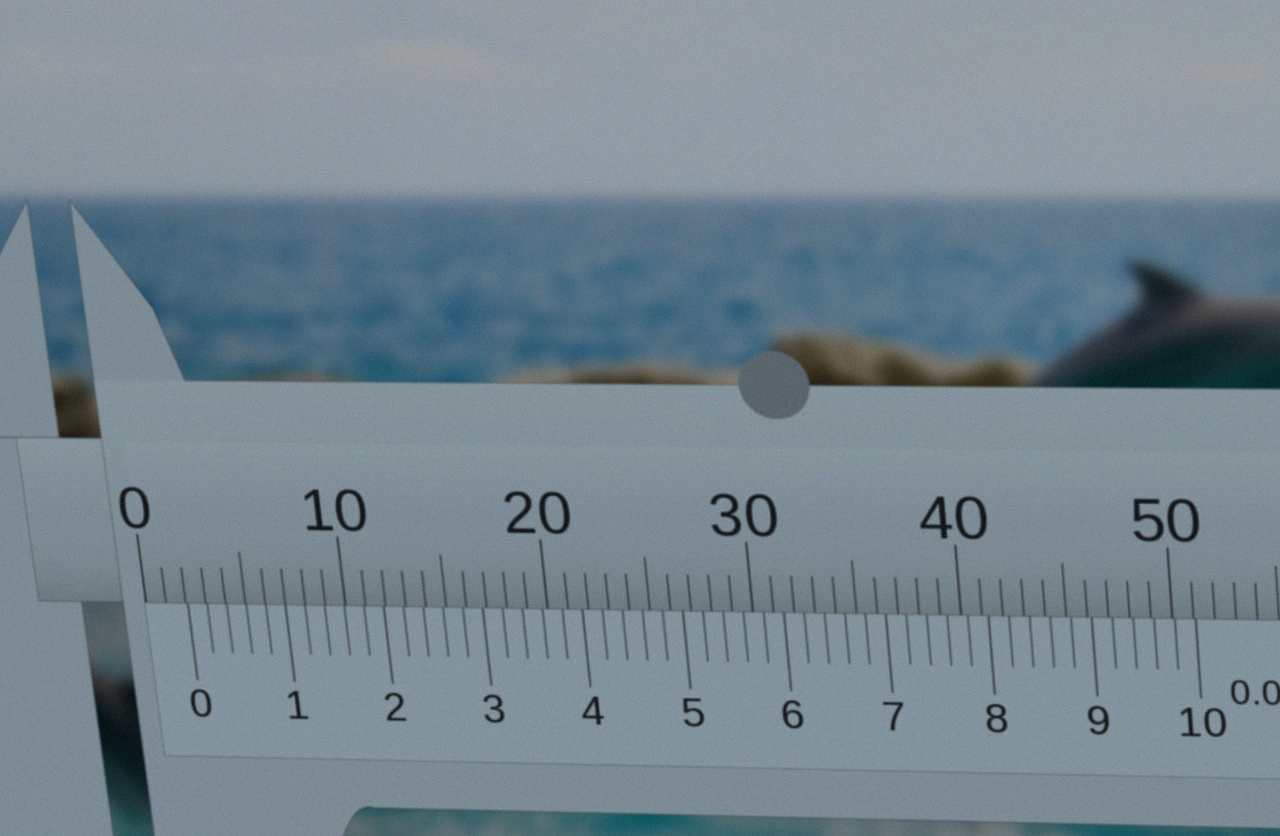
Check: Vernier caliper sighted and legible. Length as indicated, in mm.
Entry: 2.1 mm
